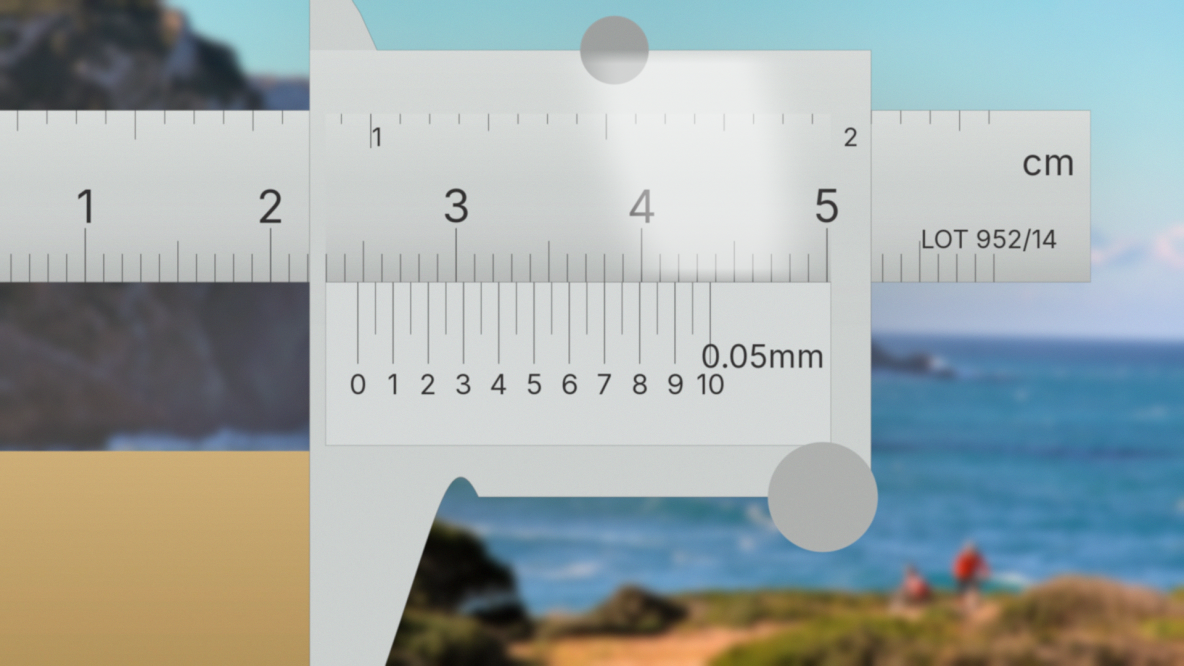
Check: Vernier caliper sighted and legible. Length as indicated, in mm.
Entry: 24.7 mm
